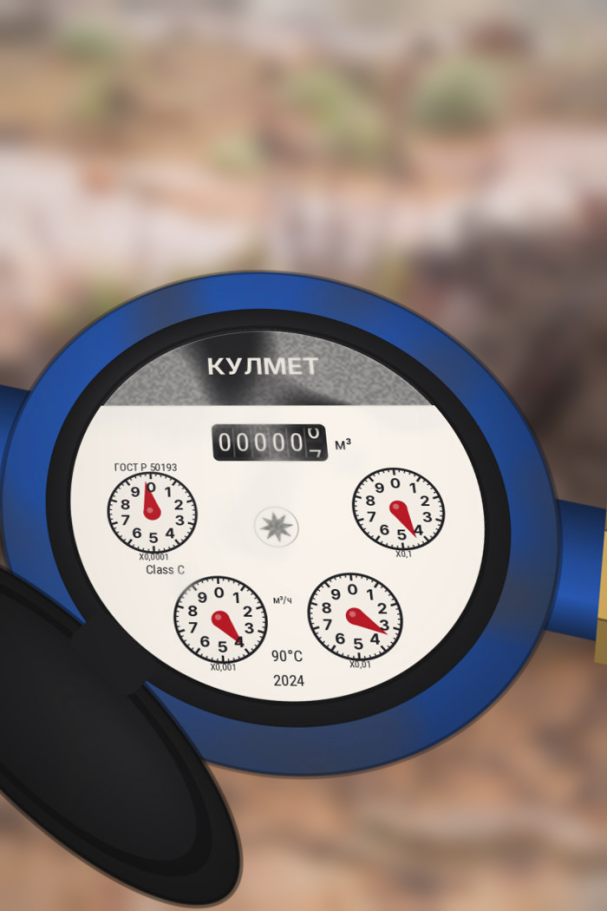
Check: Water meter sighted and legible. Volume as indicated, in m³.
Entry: 6.4339 m³
